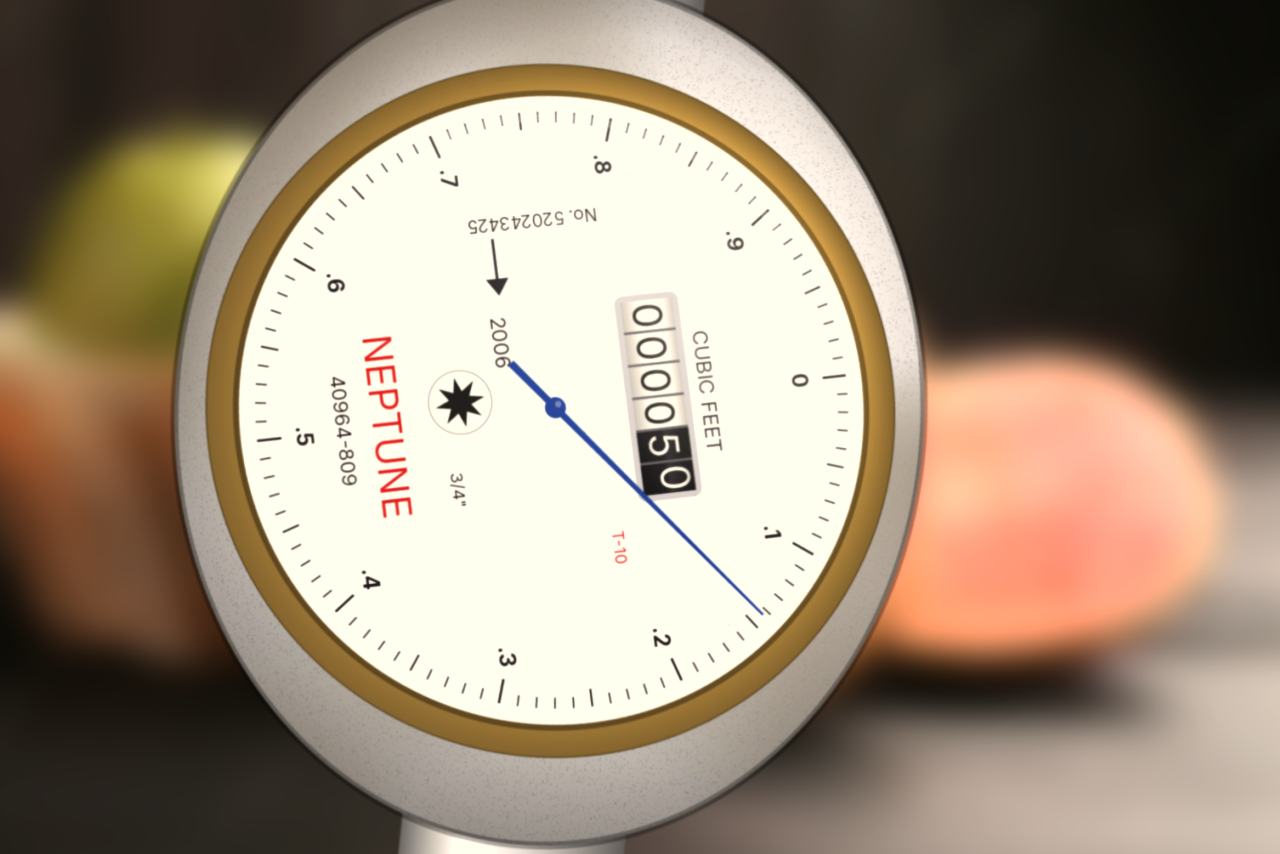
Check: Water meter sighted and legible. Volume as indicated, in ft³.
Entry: 50.14 ft³
